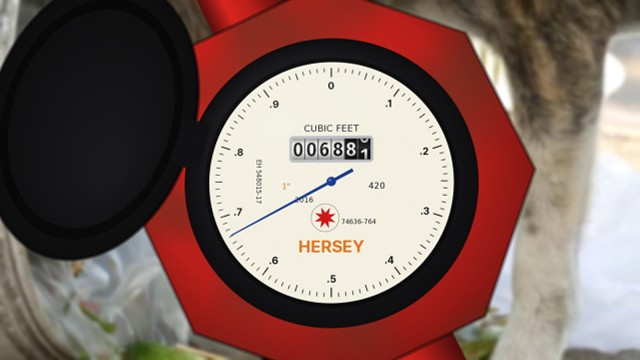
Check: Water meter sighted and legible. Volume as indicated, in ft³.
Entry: 6880.67 ft³
